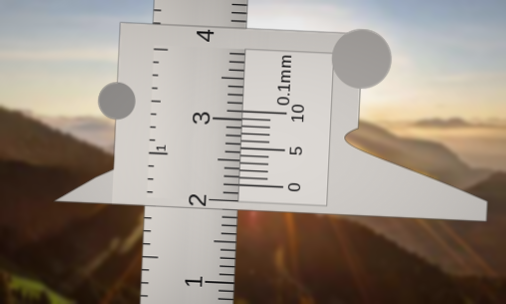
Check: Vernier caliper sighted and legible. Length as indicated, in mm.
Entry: 22.0 mm
